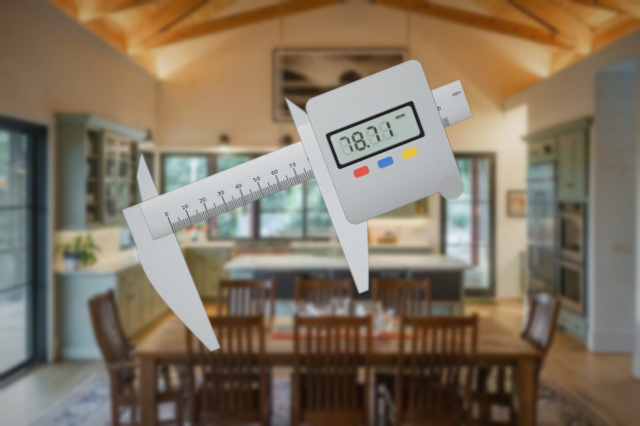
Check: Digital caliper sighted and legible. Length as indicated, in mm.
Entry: 78.71 mm
